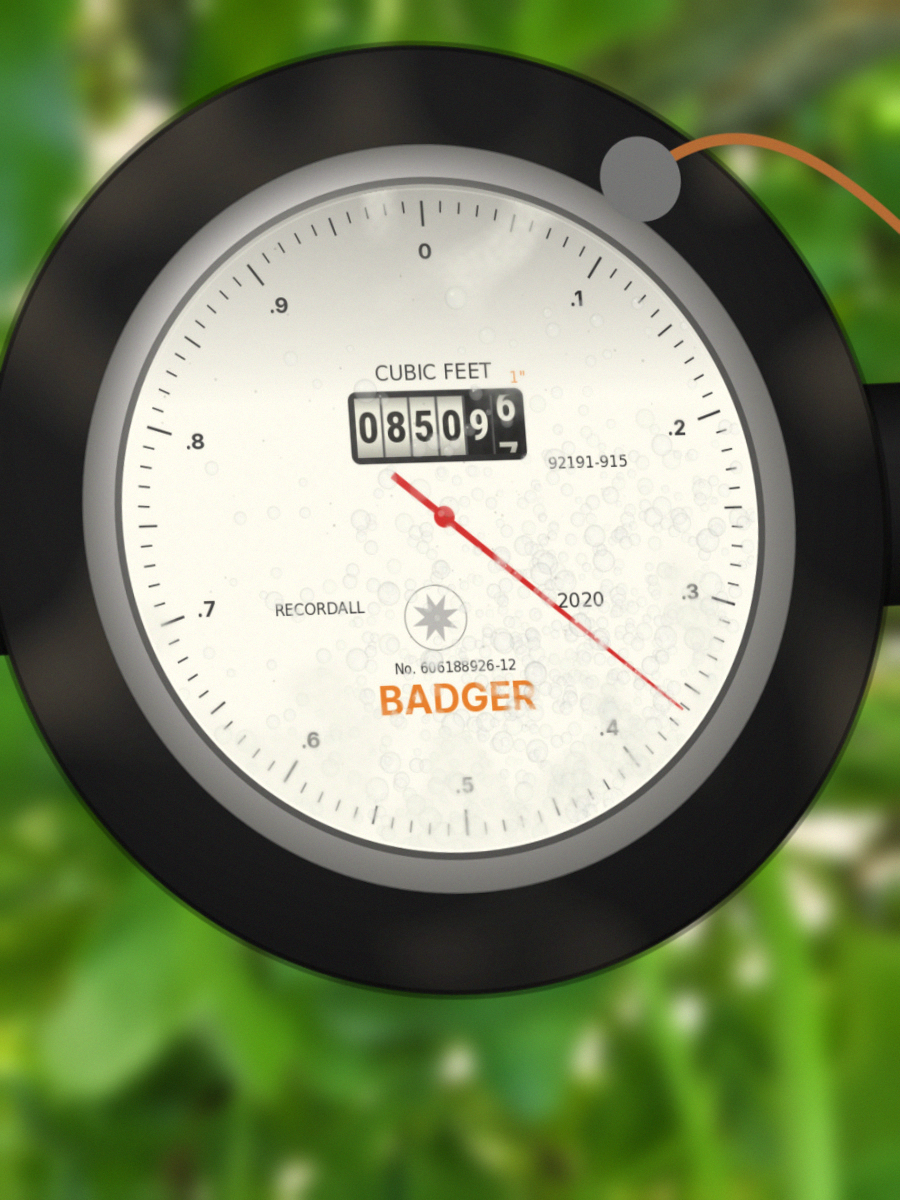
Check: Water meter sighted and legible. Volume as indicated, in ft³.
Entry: 85096.36 ft³
